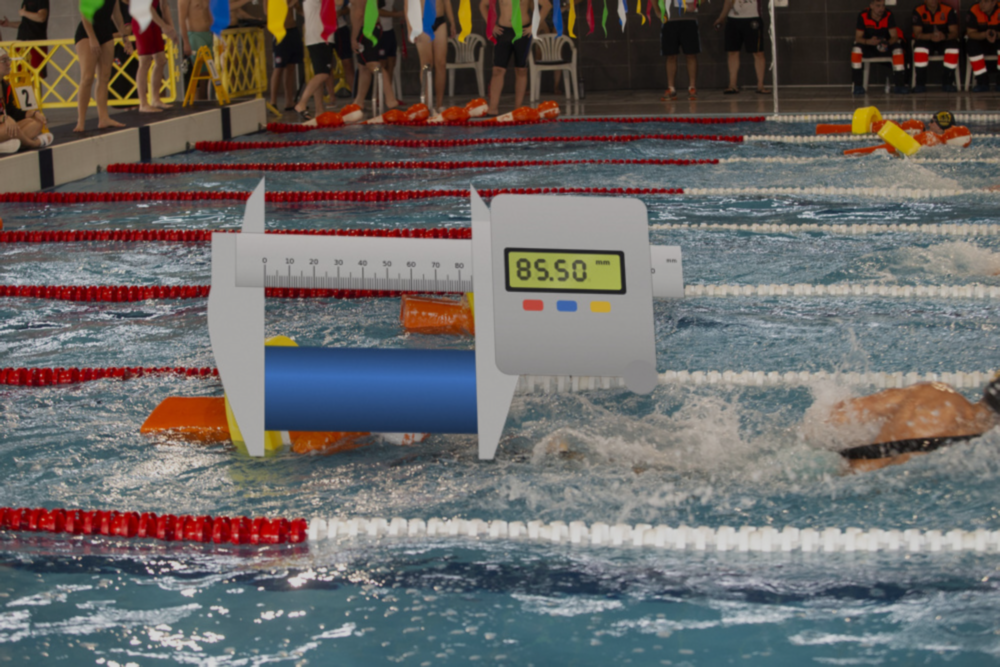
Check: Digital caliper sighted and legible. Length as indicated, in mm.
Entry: 85.50 mm
